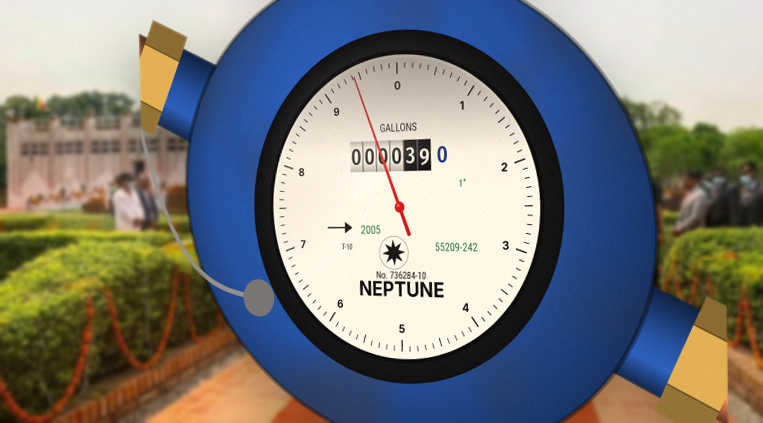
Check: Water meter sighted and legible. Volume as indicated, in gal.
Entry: 389.4 gal
